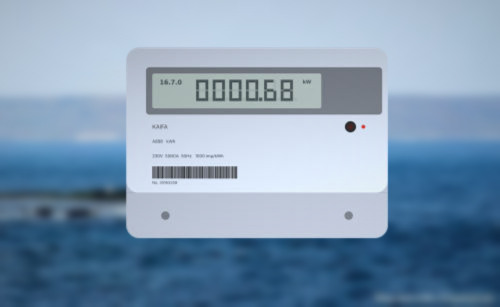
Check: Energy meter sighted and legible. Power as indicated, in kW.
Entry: 0.68 kW
